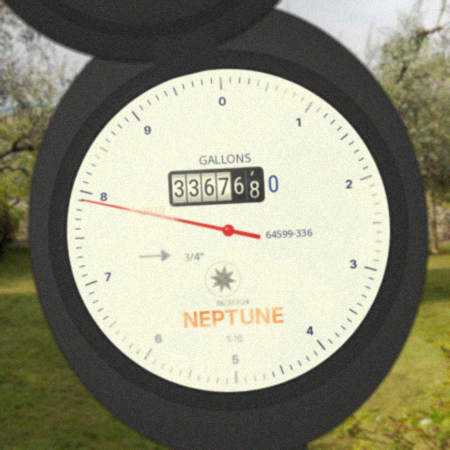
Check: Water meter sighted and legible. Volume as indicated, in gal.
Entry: 3367677.9 gal
